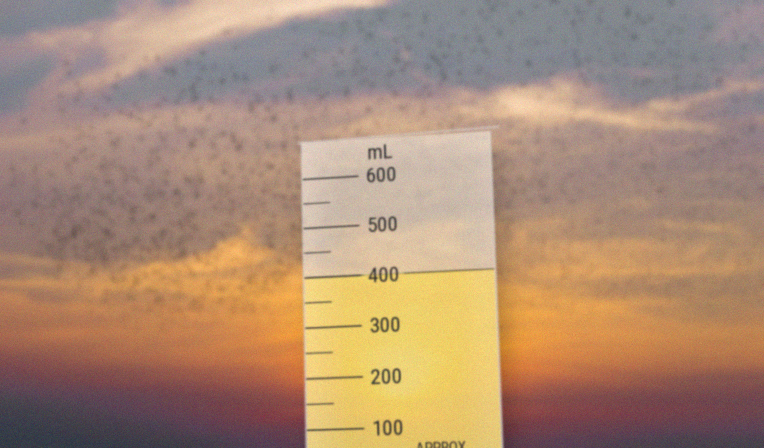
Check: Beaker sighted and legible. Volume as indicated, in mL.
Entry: 400 mL
